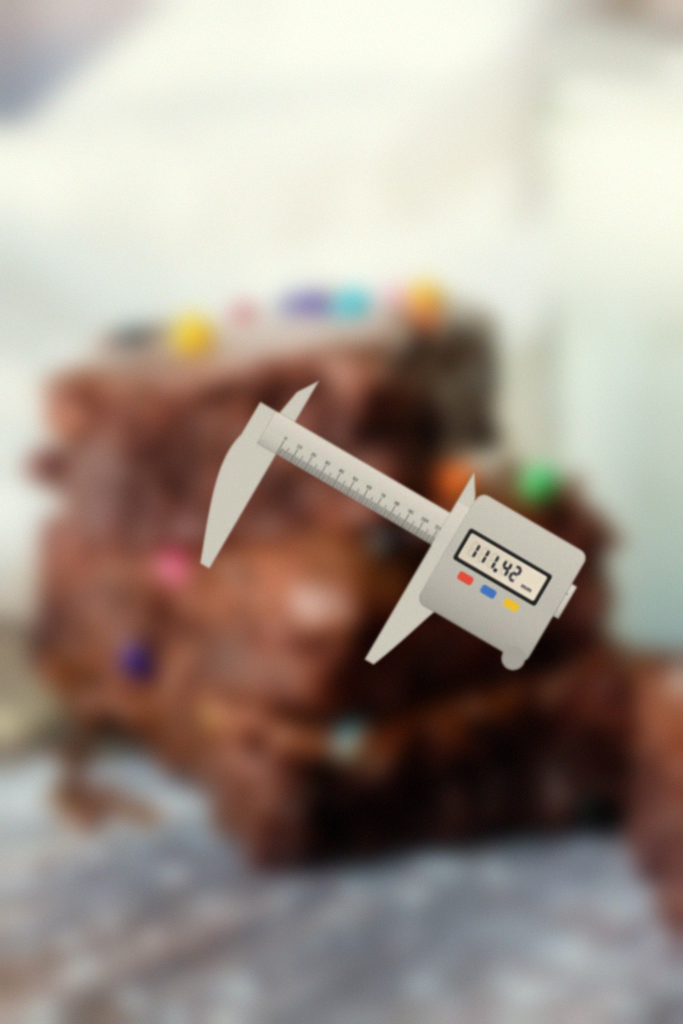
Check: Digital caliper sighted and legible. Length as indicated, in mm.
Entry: 111.42 mm
